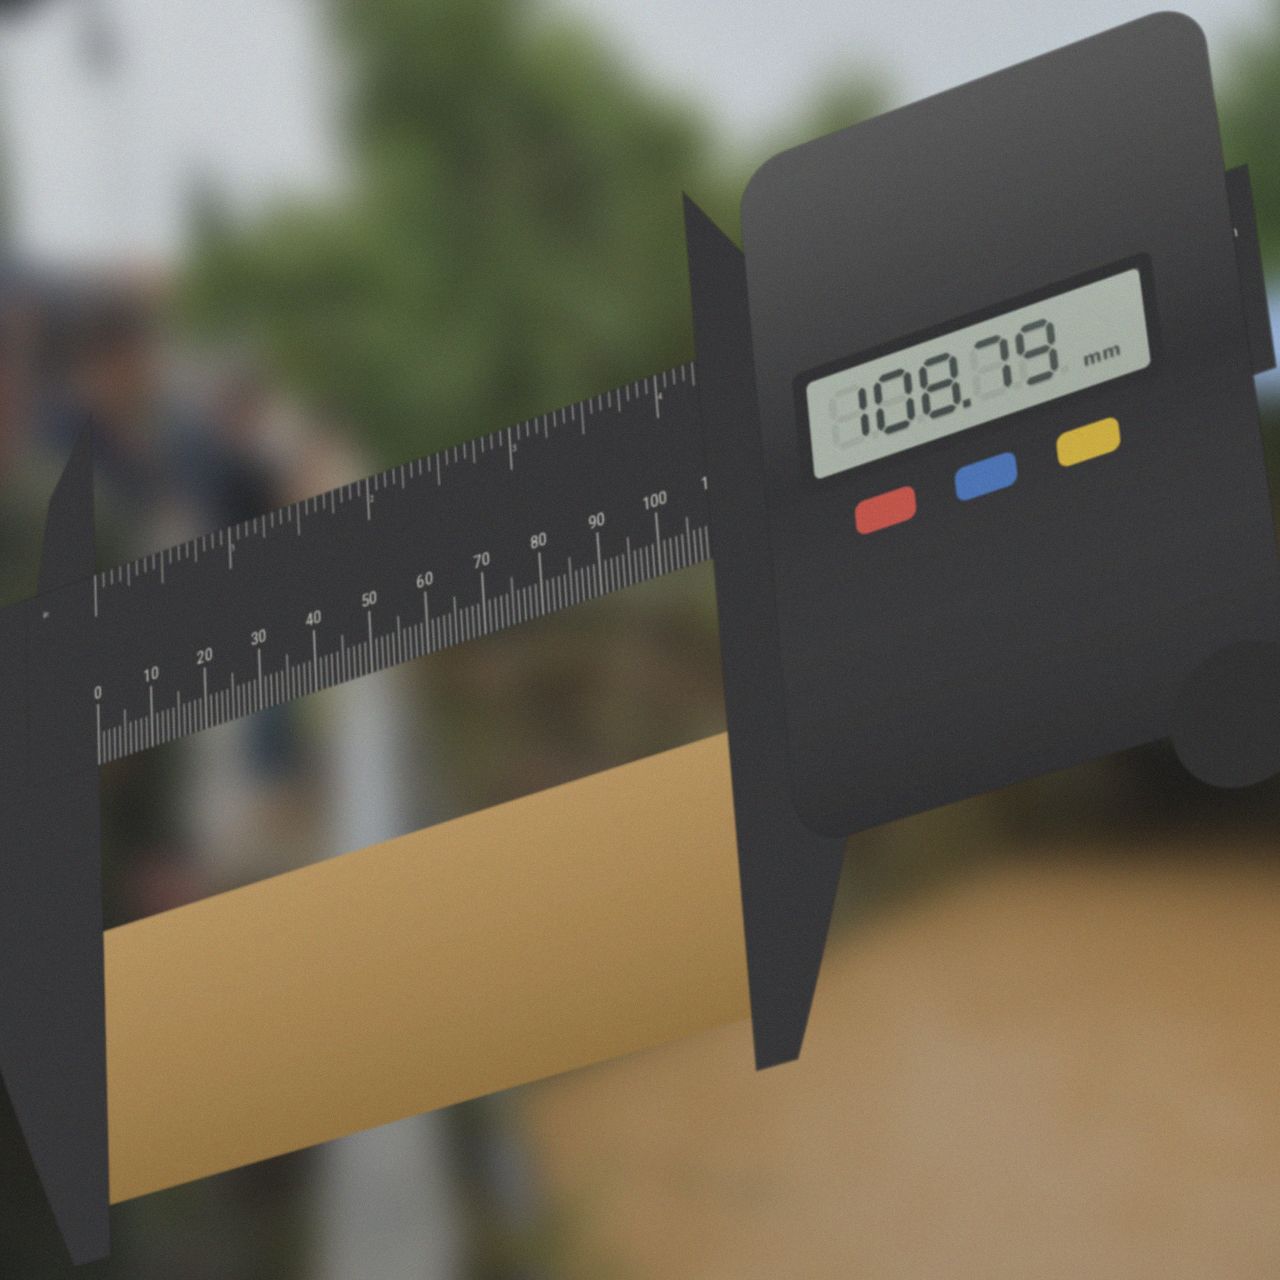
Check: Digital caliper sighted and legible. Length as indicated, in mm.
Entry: 108.79 mm
